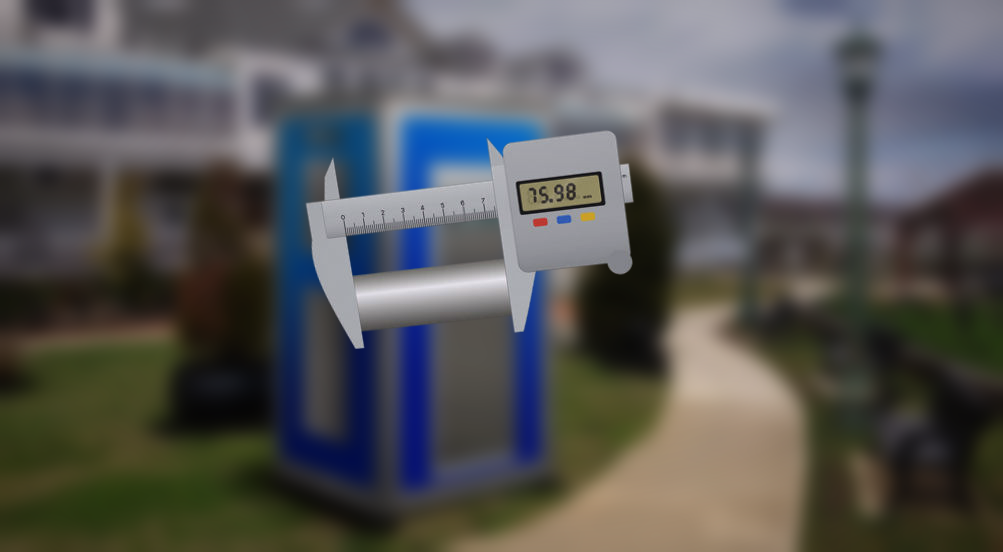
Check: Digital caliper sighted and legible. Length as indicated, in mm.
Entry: 75.98 mm
